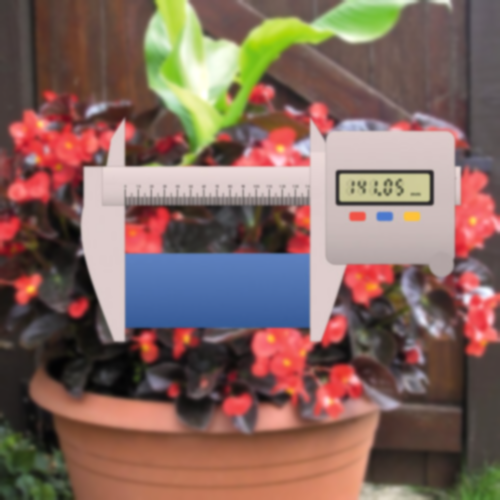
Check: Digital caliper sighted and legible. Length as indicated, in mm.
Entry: 141.05 mm
